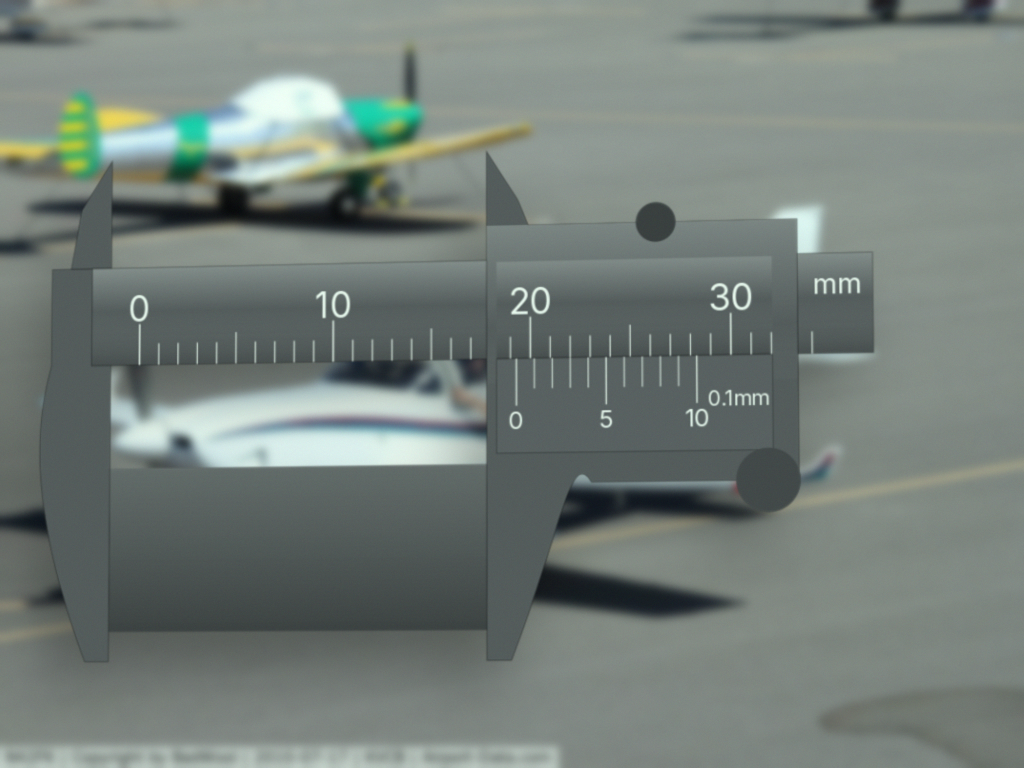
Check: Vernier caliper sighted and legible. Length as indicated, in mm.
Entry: 19.3 mm
